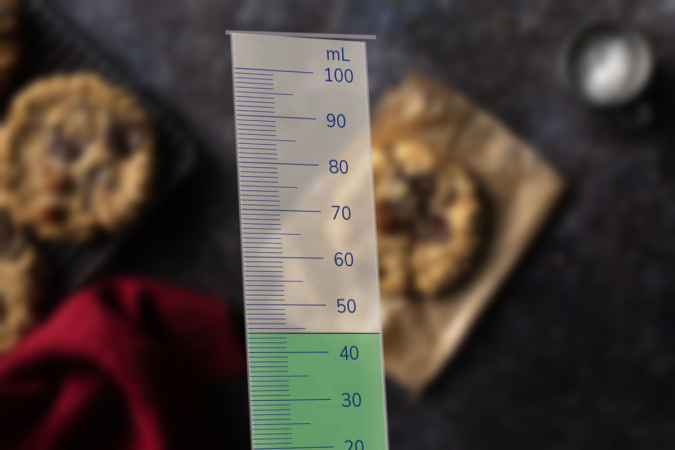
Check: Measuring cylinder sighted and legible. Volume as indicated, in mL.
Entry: 44 mL
